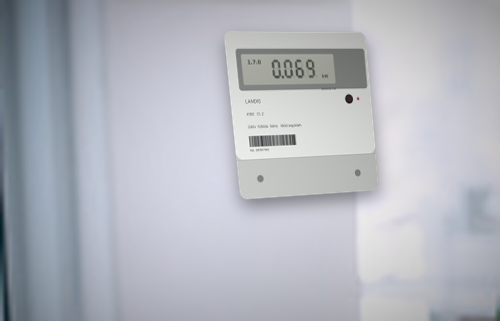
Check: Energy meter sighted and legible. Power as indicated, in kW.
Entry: 0.069 kW
